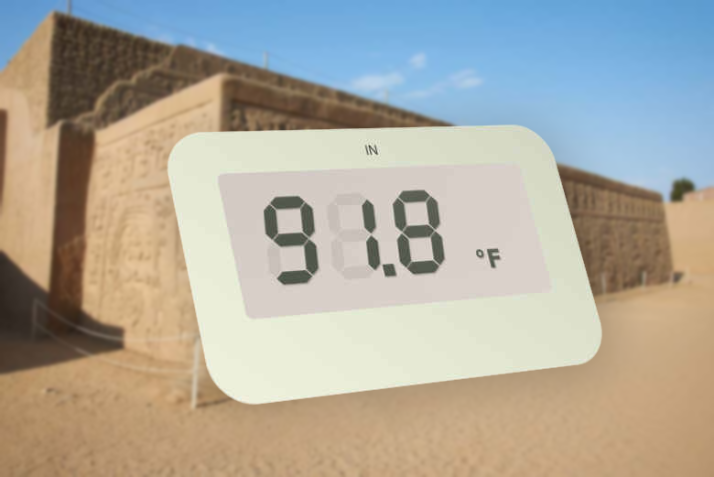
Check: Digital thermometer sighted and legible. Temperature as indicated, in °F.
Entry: 91.8 °F
